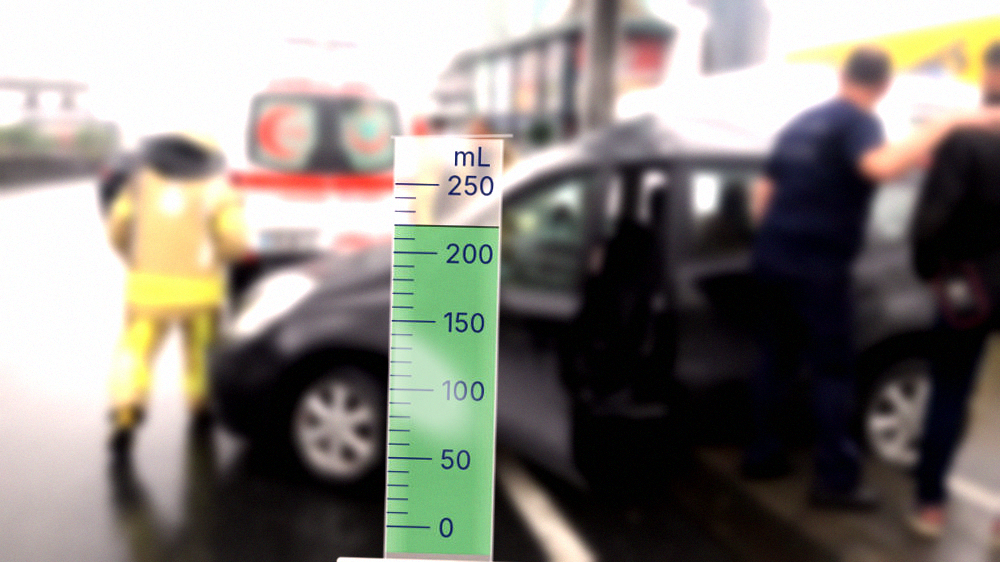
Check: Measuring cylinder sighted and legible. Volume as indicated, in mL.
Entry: 220 mL
